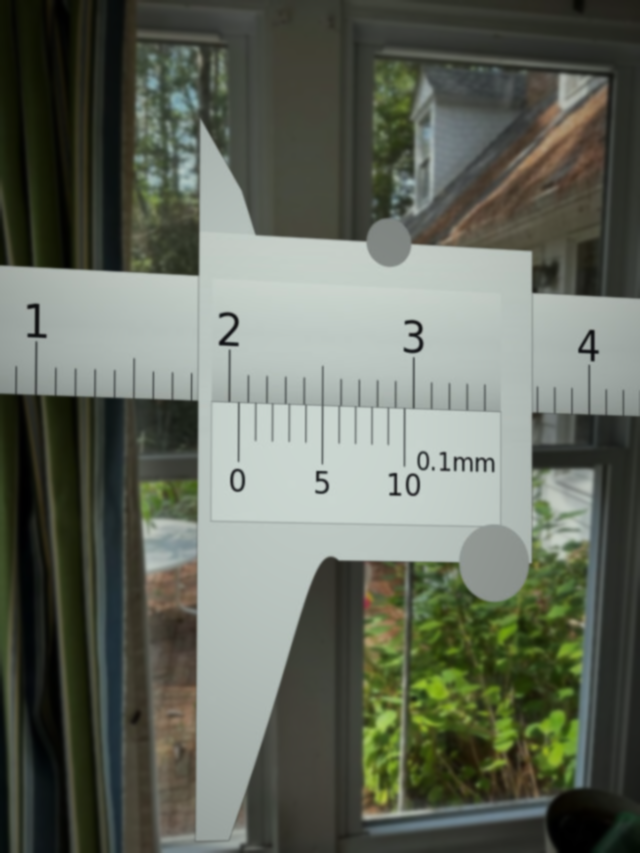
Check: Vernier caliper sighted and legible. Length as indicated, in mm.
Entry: 20.5 mm
